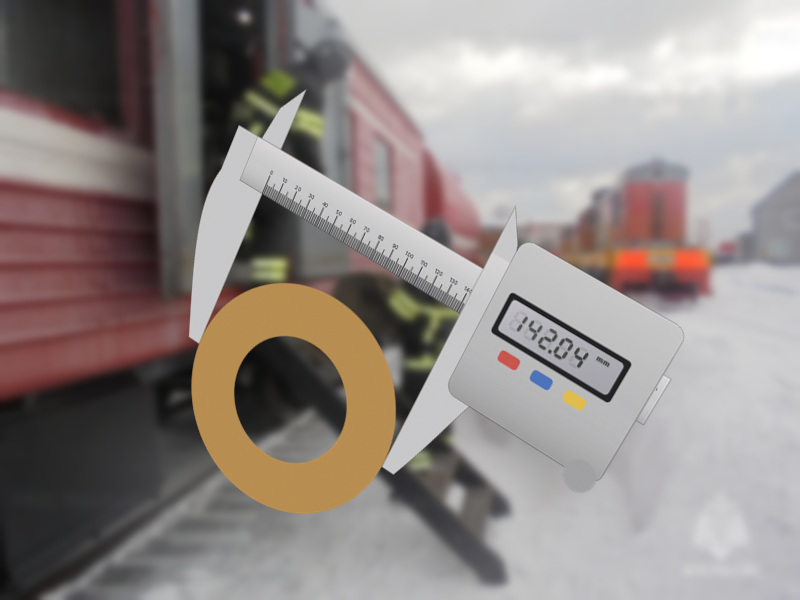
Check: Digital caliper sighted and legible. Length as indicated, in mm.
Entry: 142.04 mm
